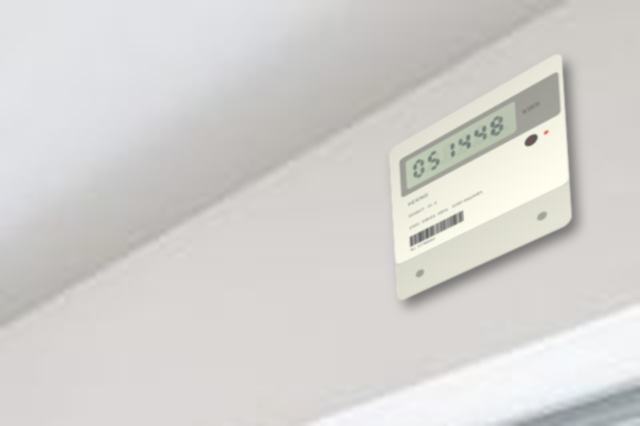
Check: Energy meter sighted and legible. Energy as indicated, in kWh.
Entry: 51448 kWh
